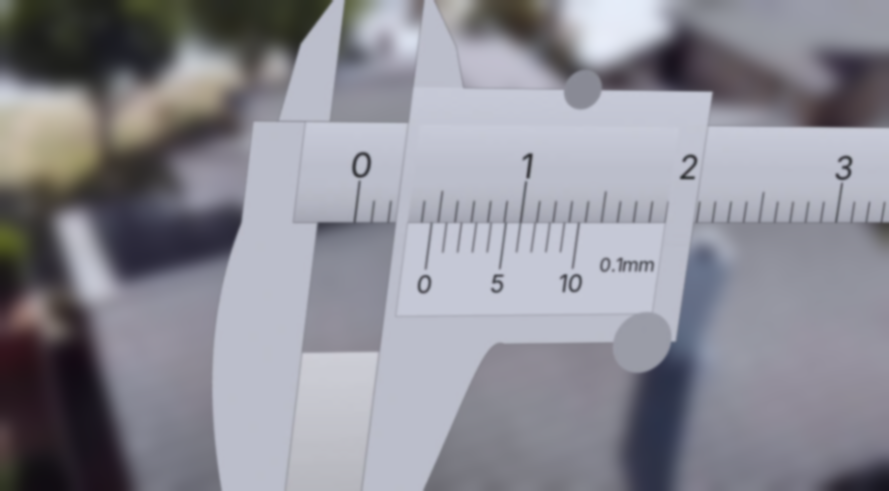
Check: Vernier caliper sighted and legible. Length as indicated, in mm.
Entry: 4.6 mm
